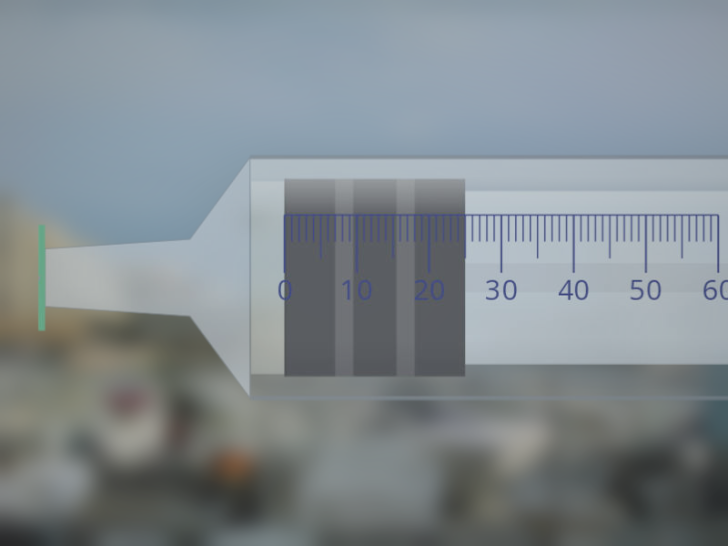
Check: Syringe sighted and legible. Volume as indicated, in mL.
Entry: 0 mL
